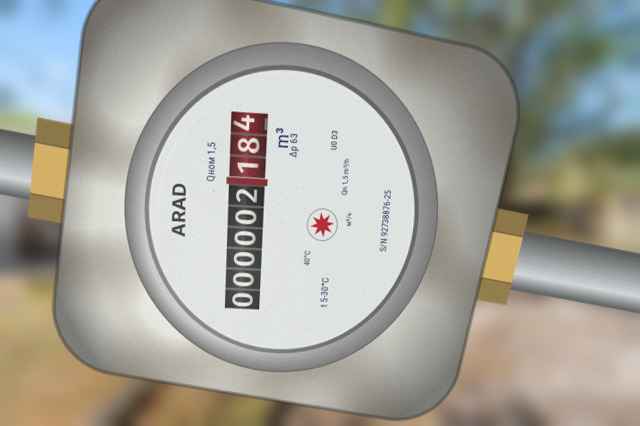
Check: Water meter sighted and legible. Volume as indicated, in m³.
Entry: 2.184 m³
